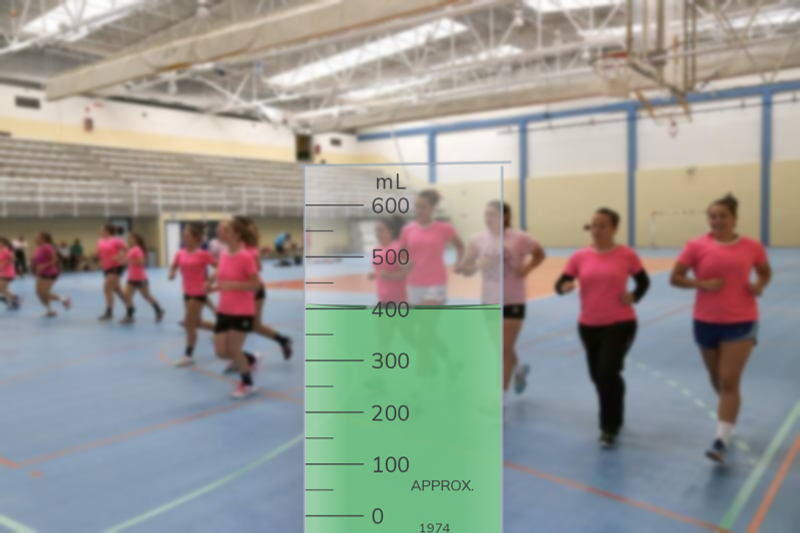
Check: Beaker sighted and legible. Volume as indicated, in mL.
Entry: 400 mL
